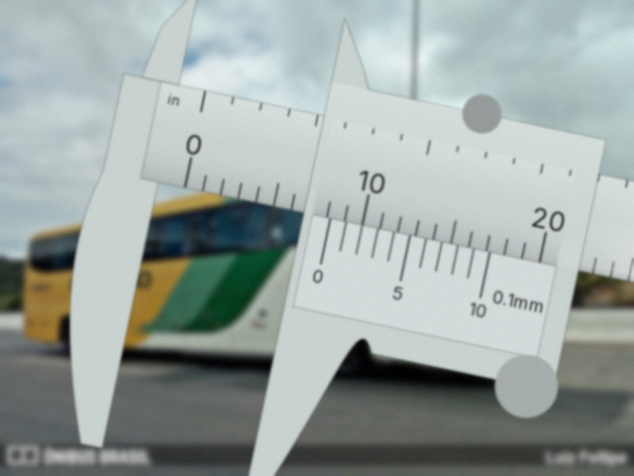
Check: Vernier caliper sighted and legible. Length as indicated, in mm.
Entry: 8.2 mm
